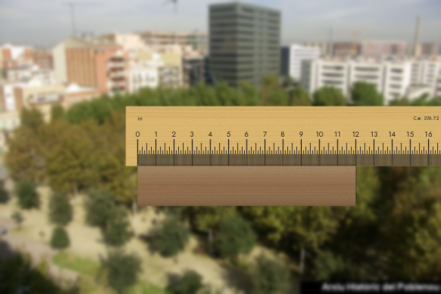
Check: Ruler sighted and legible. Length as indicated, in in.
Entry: 12 in
